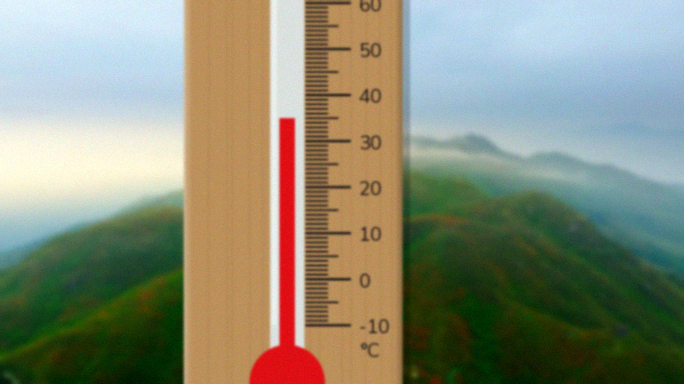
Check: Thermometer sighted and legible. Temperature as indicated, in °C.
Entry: 35 °C
